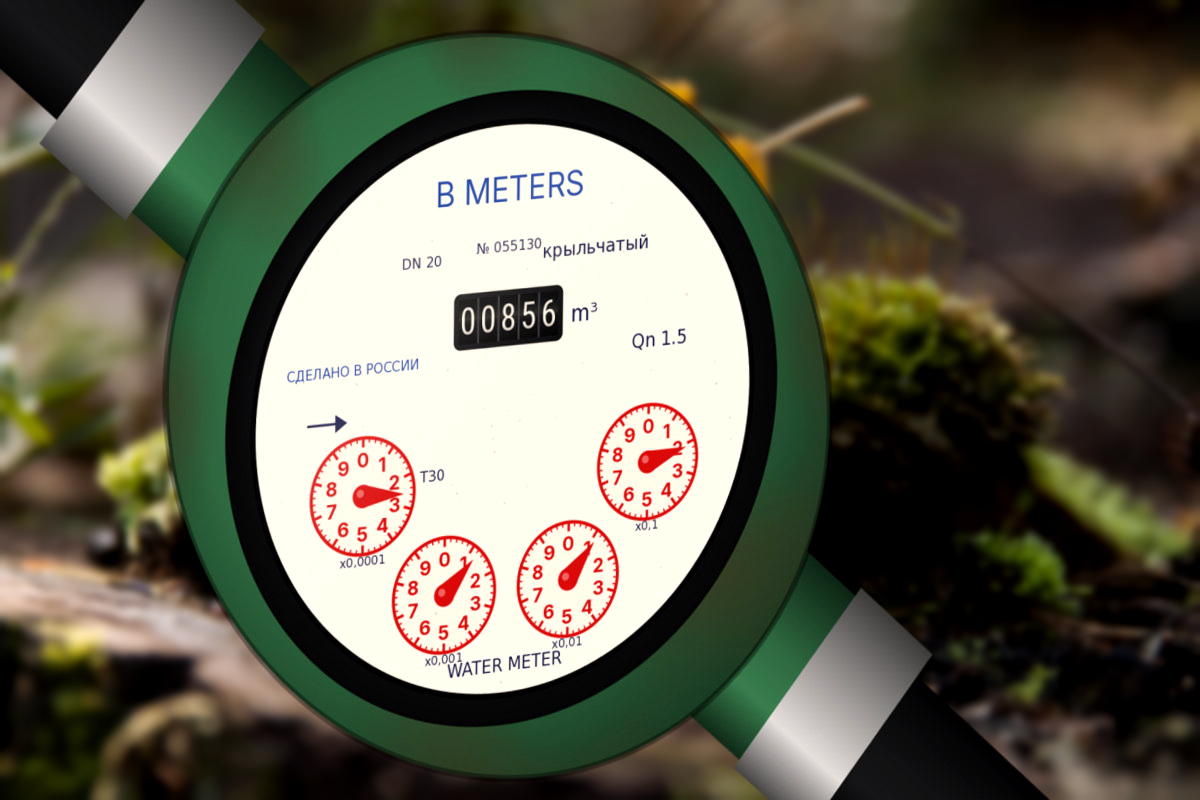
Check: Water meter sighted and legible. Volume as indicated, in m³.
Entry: 856.2112 m³
